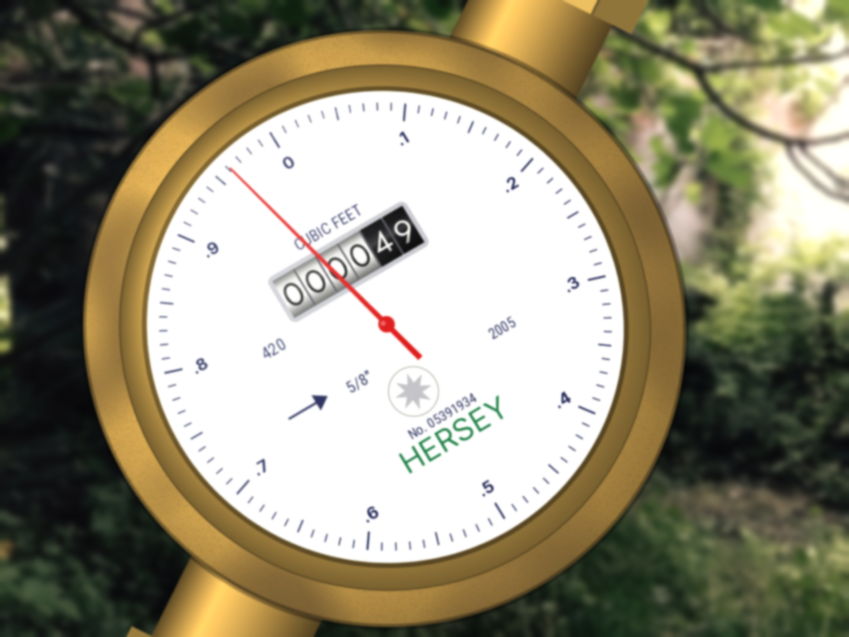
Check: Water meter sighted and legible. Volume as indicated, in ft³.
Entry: 48.96 ft³
